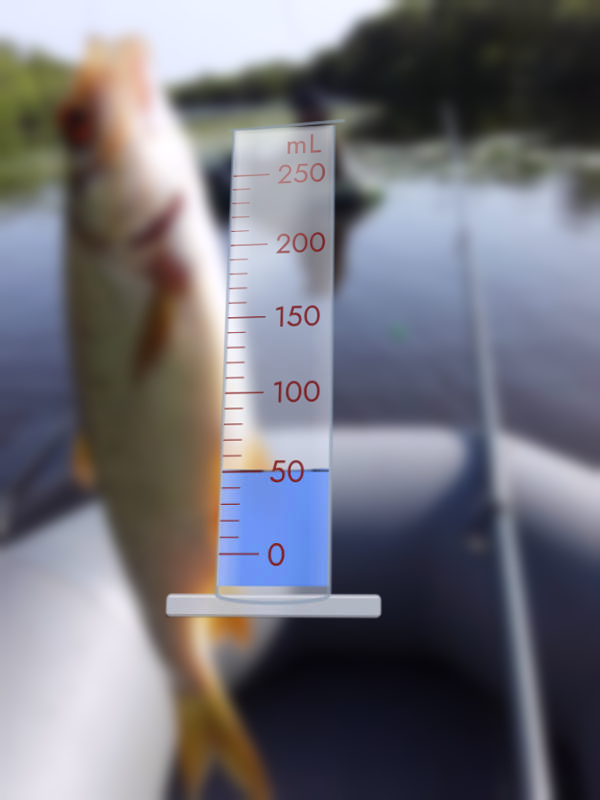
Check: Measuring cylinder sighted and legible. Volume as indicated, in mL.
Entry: 50 mL
